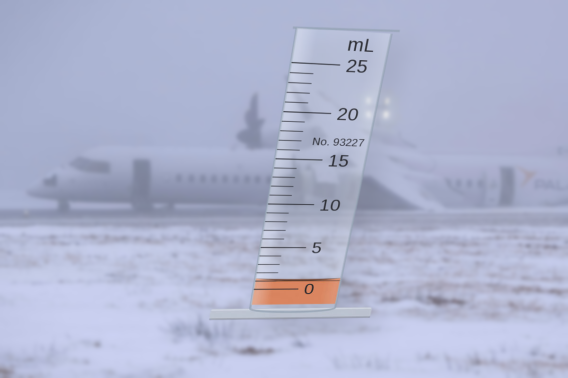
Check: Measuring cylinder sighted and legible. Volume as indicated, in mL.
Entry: 1 mL
